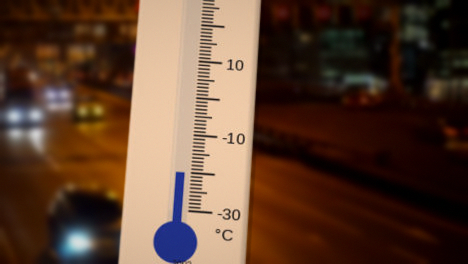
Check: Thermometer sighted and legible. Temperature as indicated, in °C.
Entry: -20 °C
